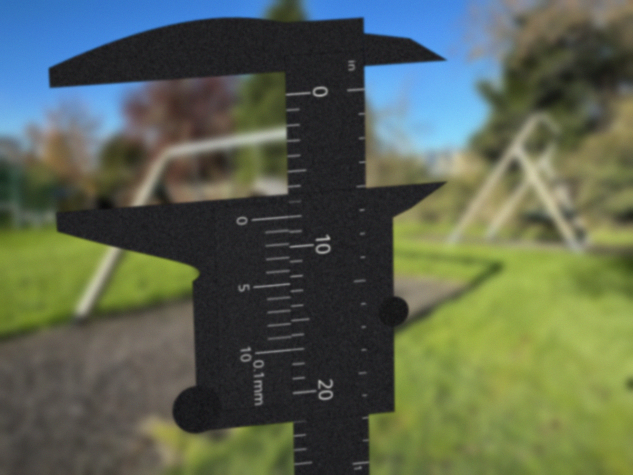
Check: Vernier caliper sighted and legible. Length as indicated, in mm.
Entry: 8.0 mm
